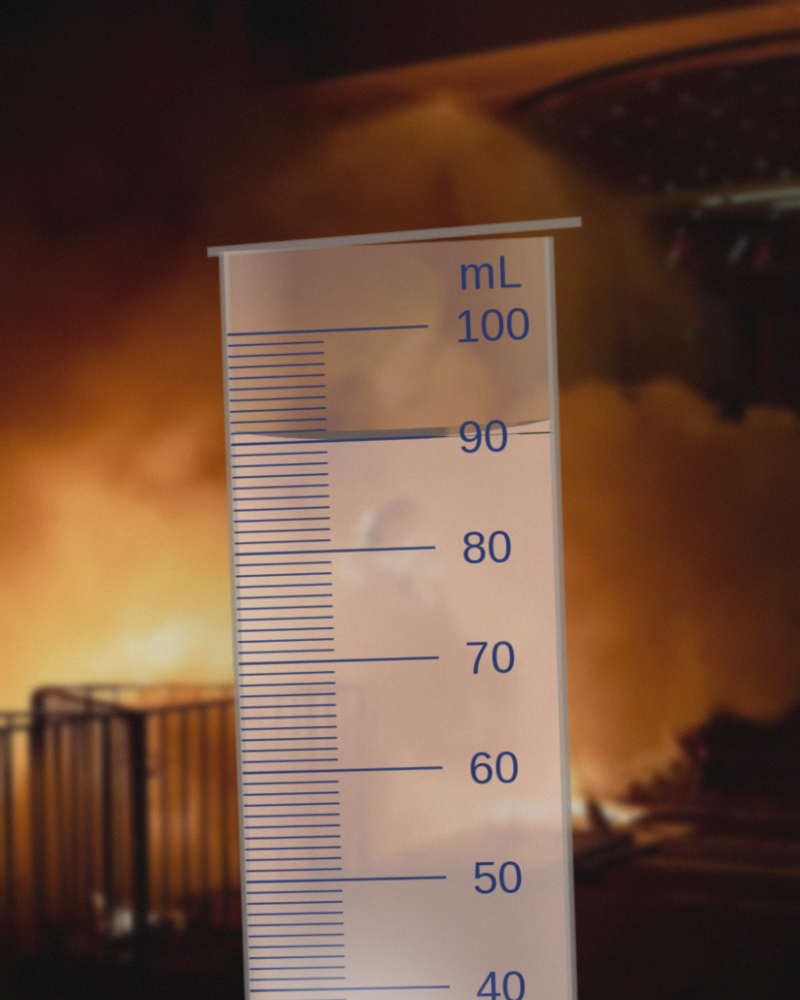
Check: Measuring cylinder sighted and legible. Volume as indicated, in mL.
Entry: 90 mL
